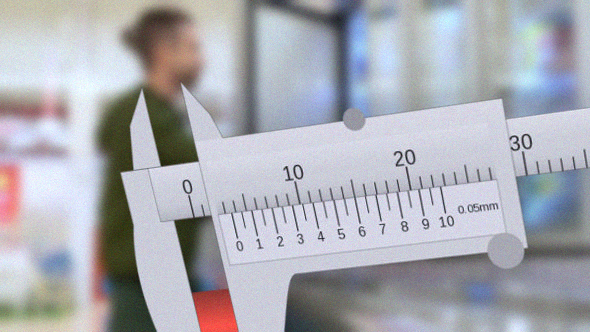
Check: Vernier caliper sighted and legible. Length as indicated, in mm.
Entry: 3.6 mm
